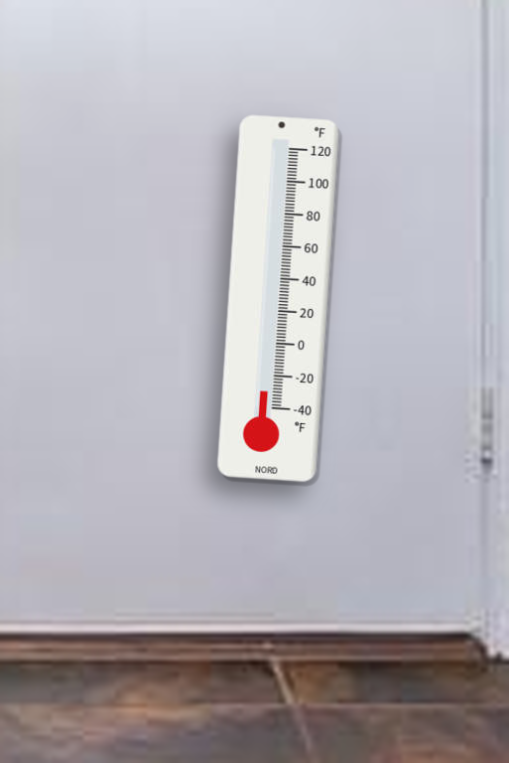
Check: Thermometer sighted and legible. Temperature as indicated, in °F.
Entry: -30 °F
